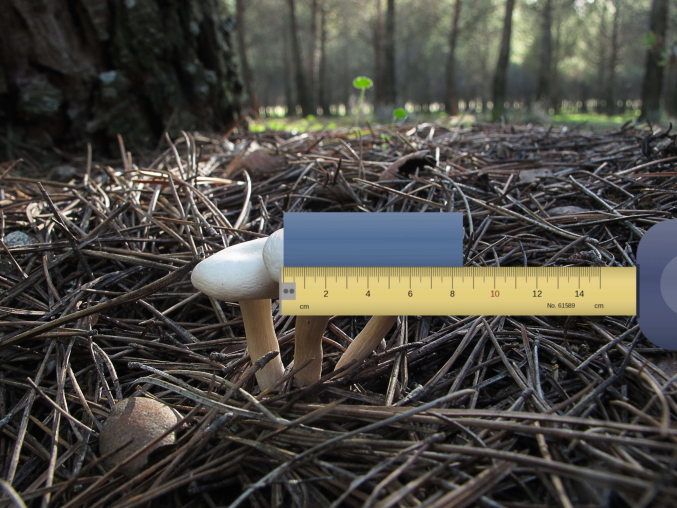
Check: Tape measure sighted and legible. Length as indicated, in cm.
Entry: 8.5 cm
